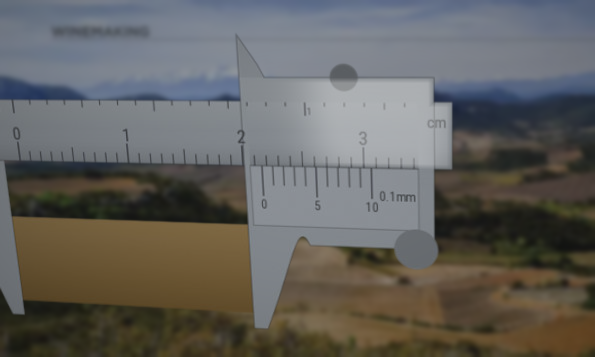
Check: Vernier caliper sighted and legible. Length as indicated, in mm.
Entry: 21.6 mm
